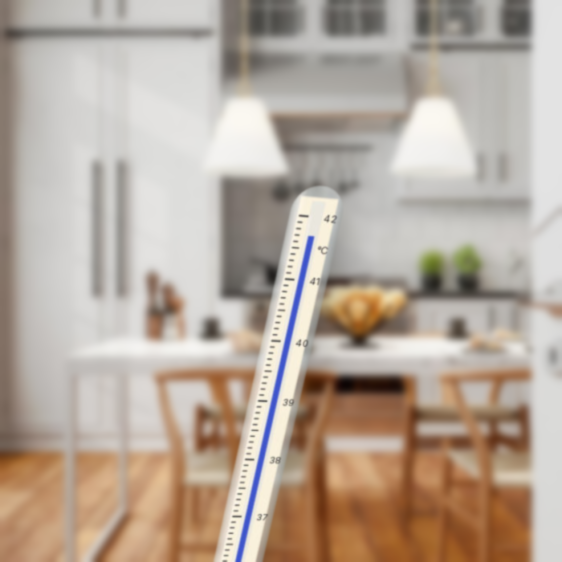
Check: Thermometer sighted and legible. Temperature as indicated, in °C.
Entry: 41.7 °C
